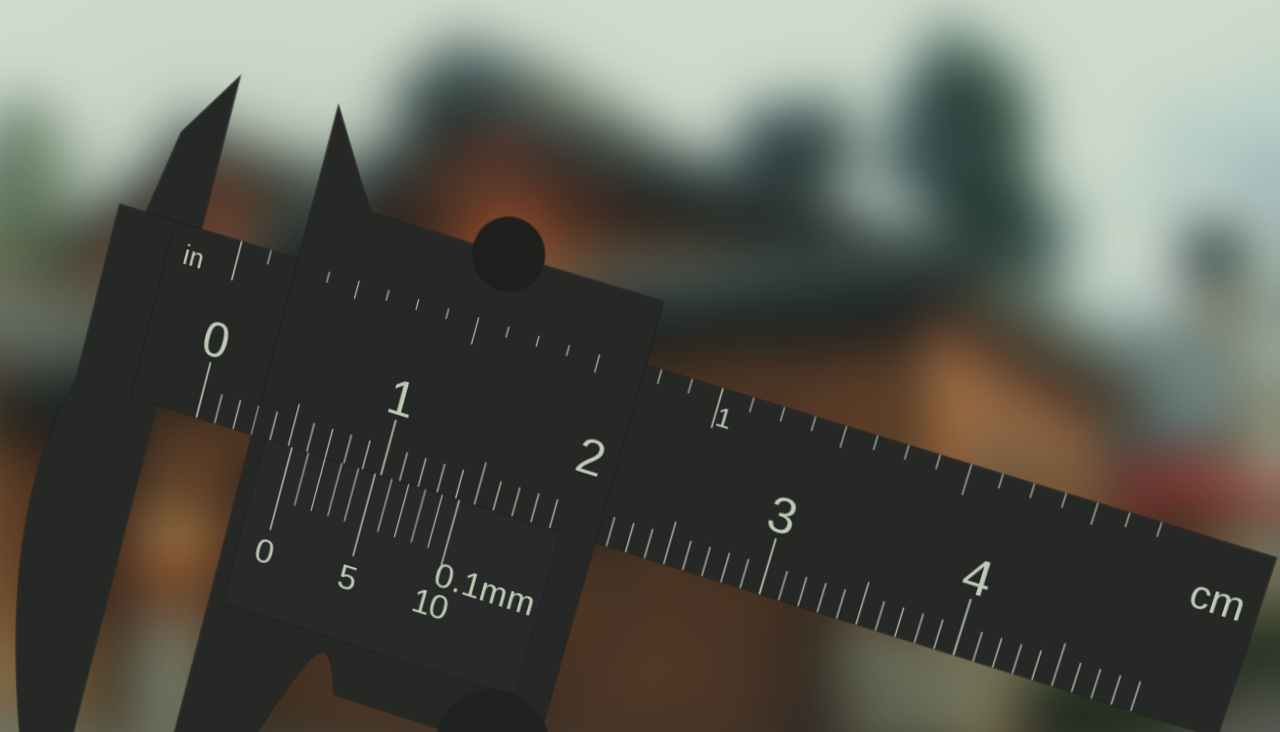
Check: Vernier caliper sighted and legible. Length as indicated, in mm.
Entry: 5.2 mm
